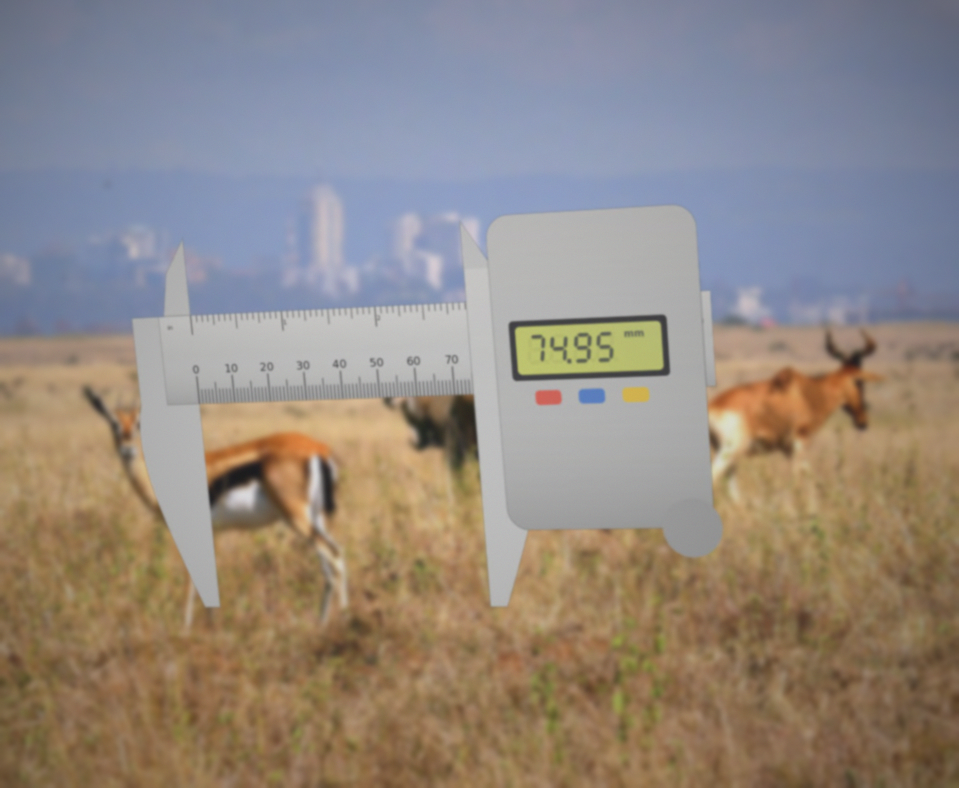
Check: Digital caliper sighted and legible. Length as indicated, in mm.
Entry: 74.95 mm
